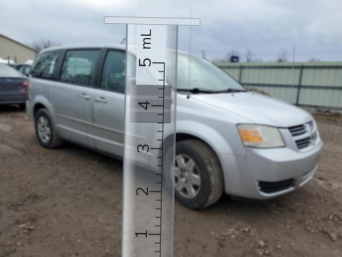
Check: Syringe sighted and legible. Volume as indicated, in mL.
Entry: 3.6 mL
